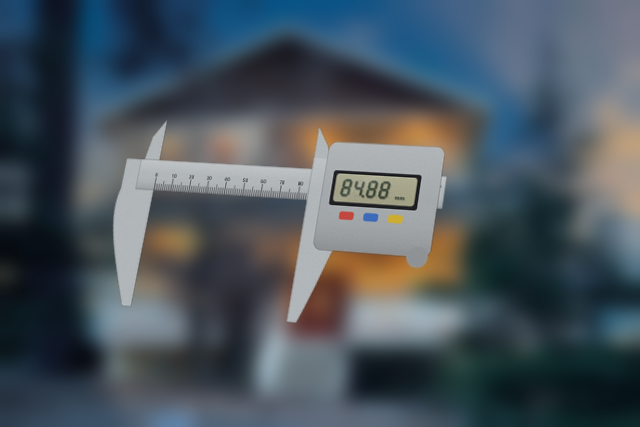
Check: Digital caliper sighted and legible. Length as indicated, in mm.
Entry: 84.88 mm
